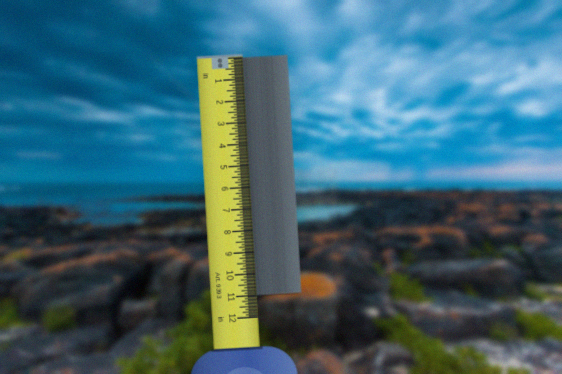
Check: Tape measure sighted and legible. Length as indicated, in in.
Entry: 11 in
